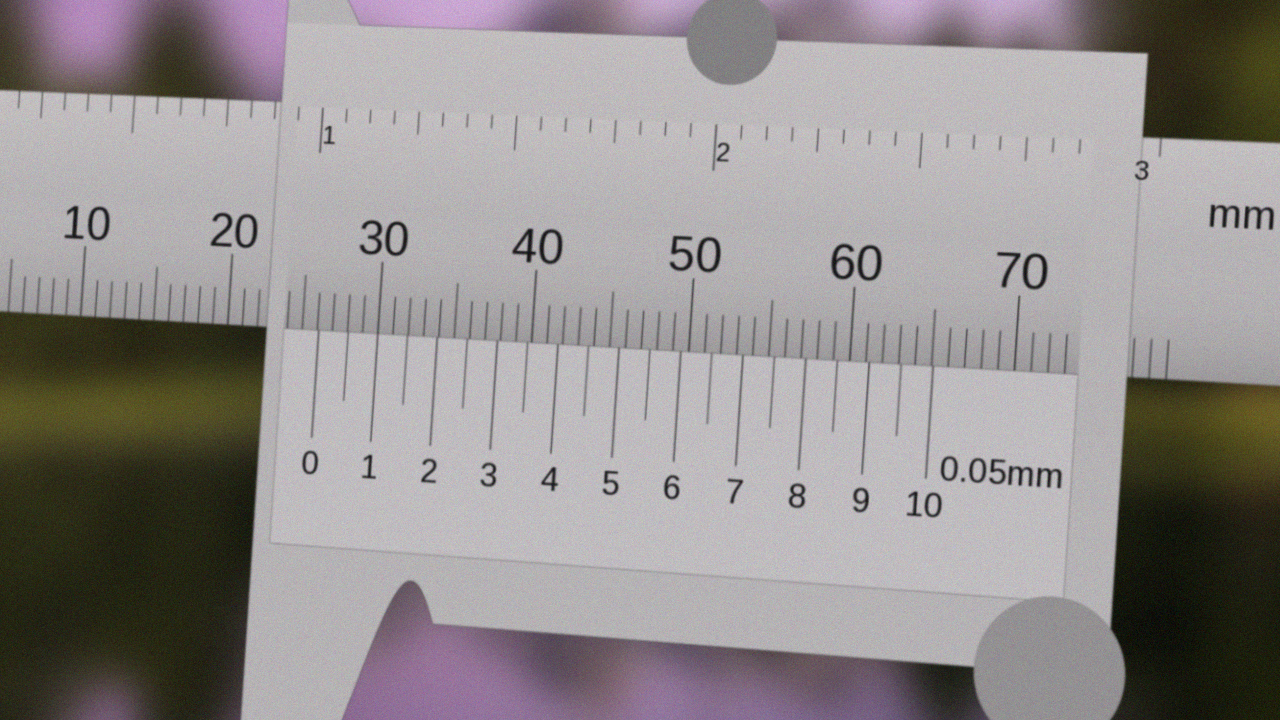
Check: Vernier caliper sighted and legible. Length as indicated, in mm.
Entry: 26.1 mm
